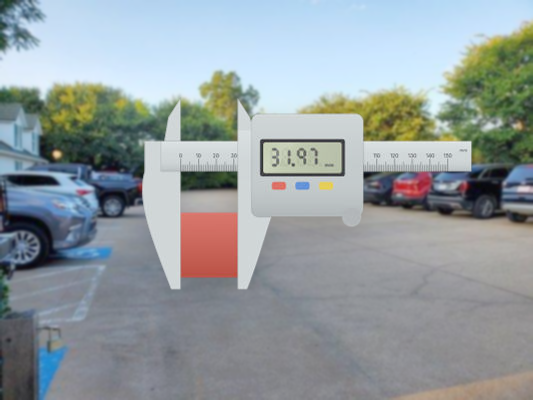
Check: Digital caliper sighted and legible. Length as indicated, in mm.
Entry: 31.97 mm
